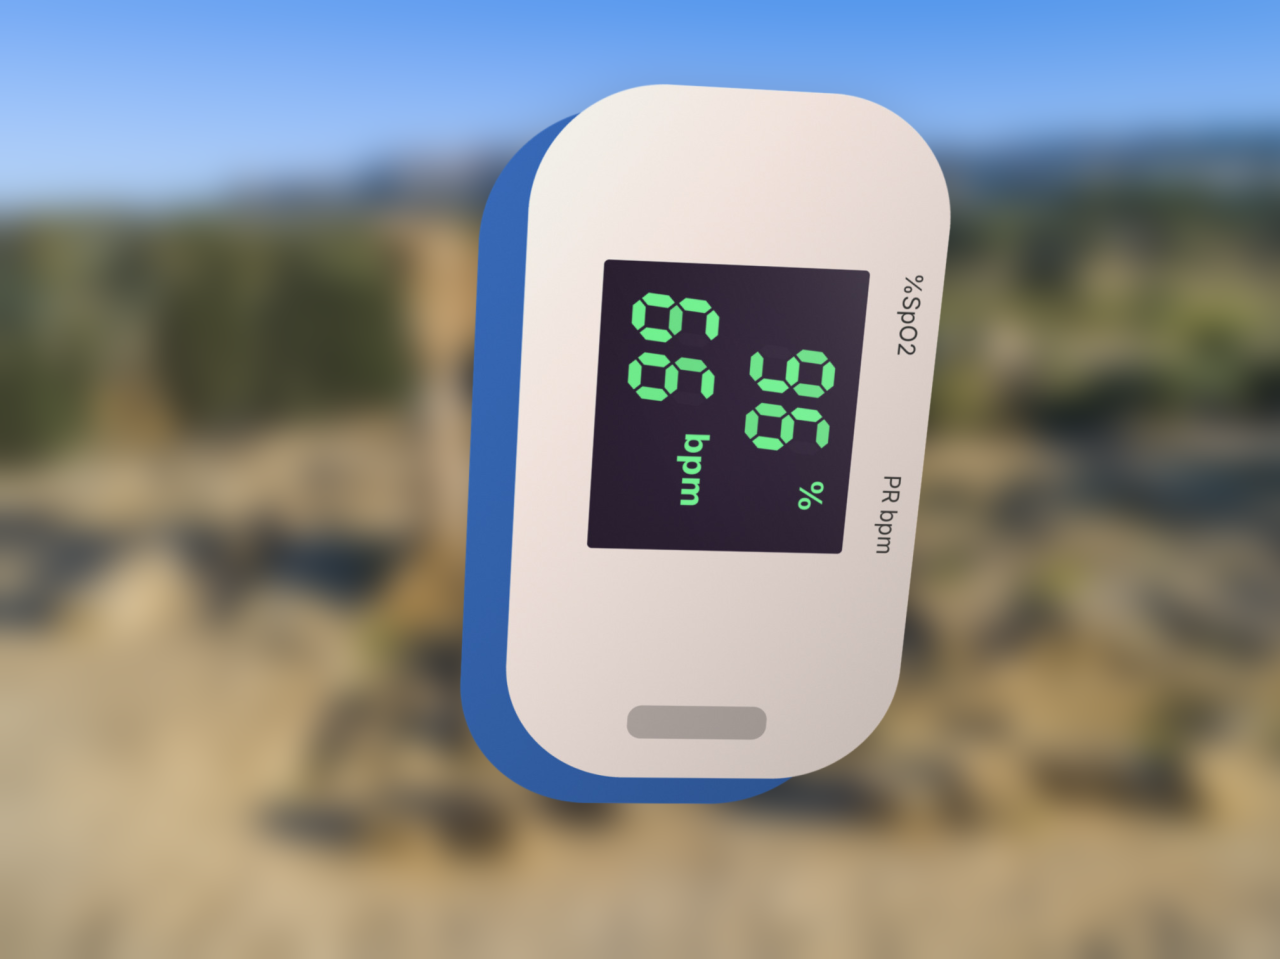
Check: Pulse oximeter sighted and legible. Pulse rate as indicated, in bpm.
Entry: 66 bpm
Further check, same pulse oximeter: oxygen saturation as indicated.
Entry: 96 %
